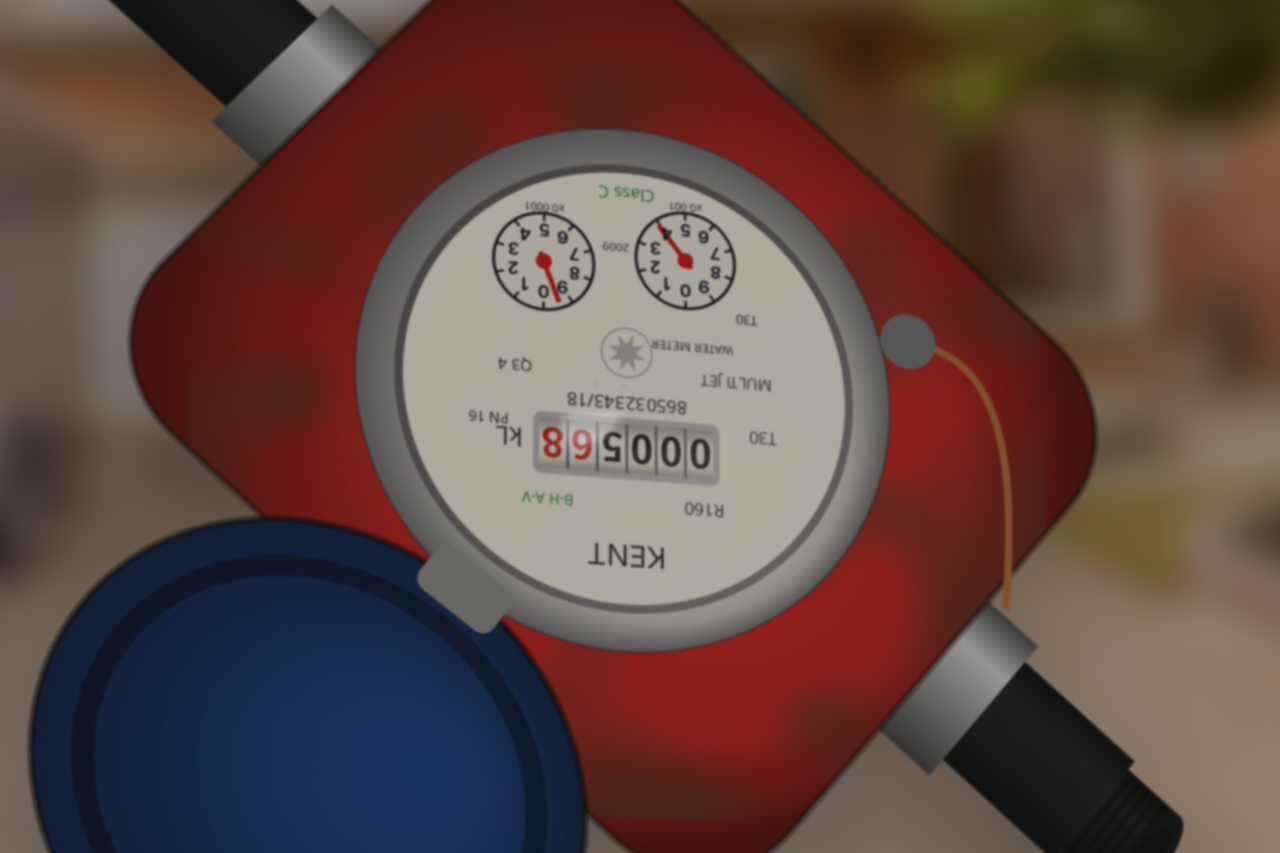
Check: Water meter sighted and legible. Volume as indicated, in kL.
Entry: 5.6839 kL
